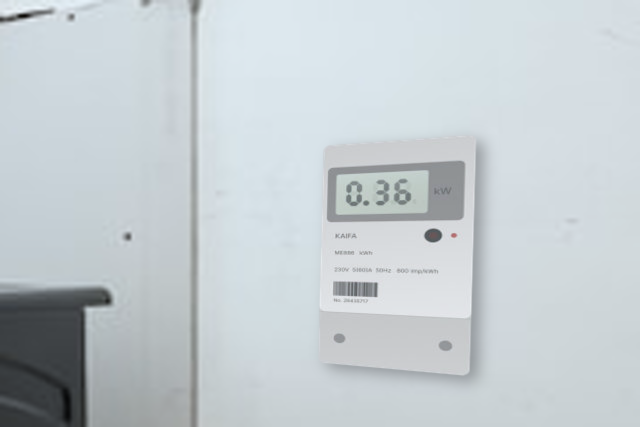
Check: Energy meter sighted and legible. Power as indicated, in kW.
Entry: 0.36 kW
